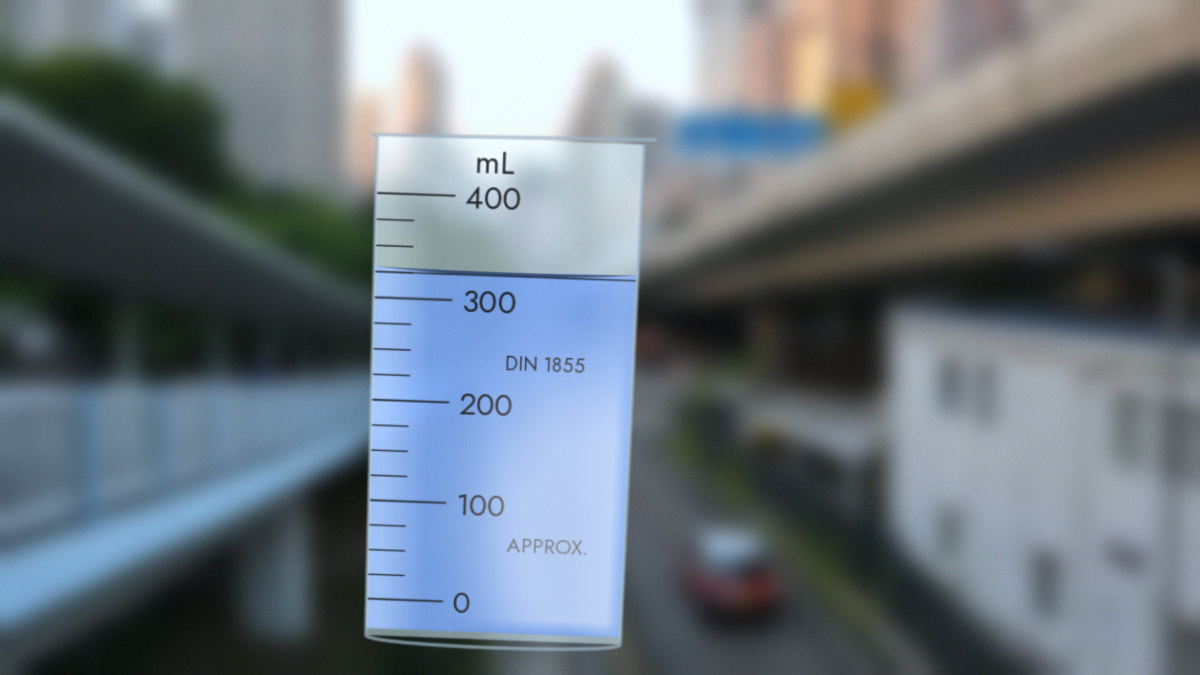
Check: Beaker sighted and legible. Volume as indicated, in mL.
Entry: 325 mL
